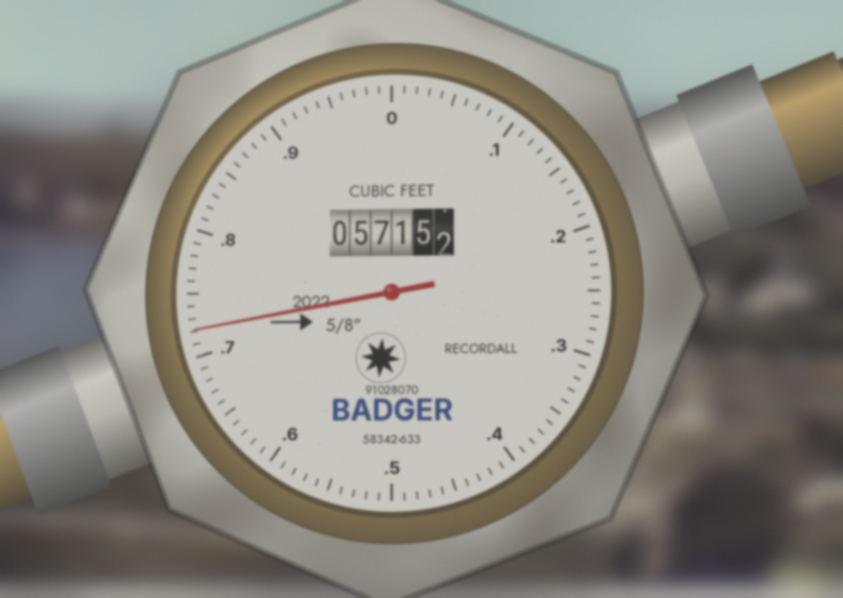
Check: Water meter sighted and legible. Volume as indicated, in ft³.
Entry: 57151.72 ft³
